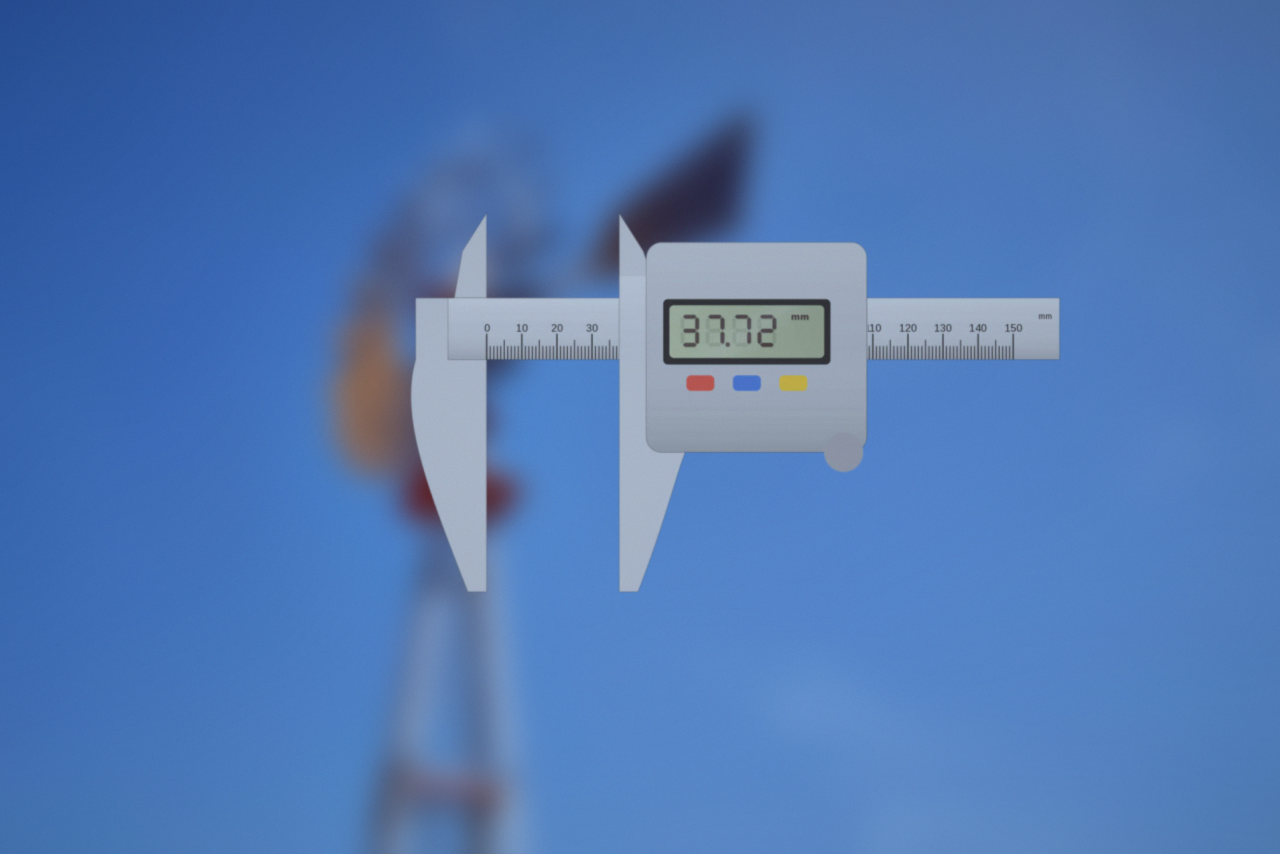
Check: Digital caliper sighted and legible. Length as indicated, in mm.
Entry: 37.72 mm
